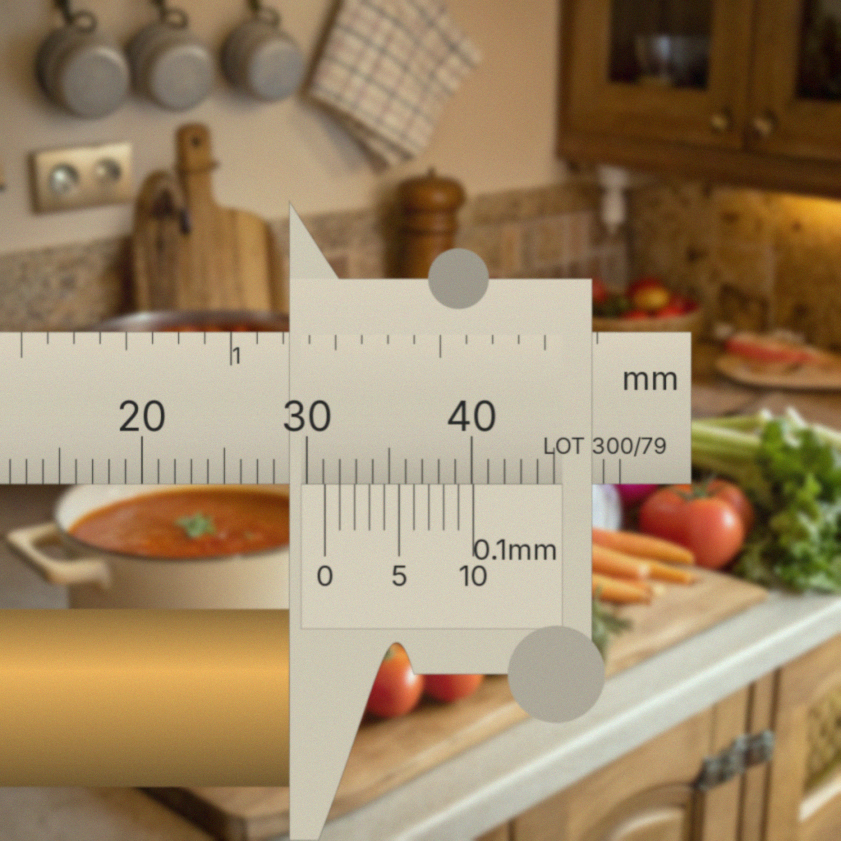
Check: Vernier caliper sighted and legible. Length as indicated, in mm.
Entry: 31.1 mm
